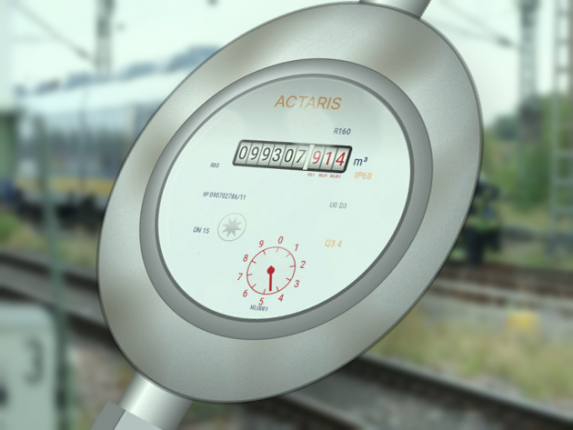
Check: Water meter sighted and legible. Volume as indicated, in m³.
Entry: 99307.9144 m³
